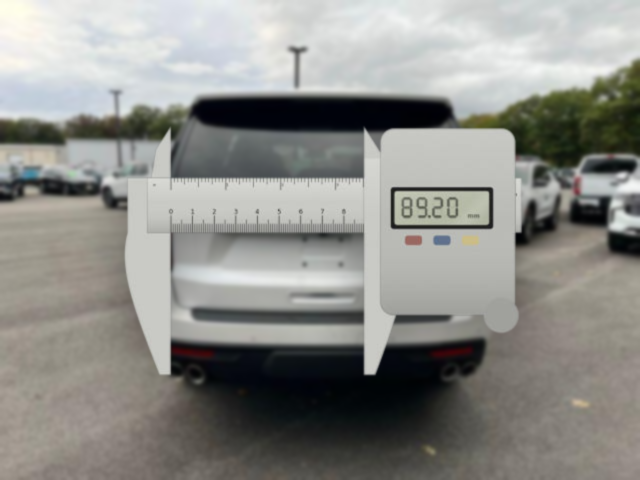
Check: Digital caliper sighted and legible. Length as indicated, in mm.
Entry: 89.20 mm
